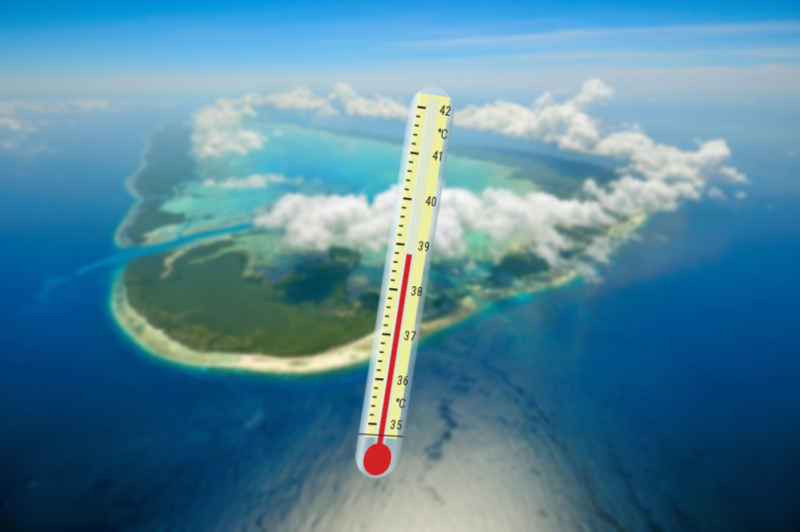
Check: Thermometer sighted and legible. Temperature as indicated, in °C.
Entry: 38.8 °C
